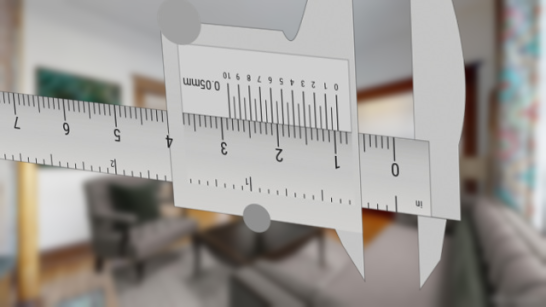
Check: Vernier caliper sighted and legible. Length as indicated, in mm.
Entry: 9.4 mm
